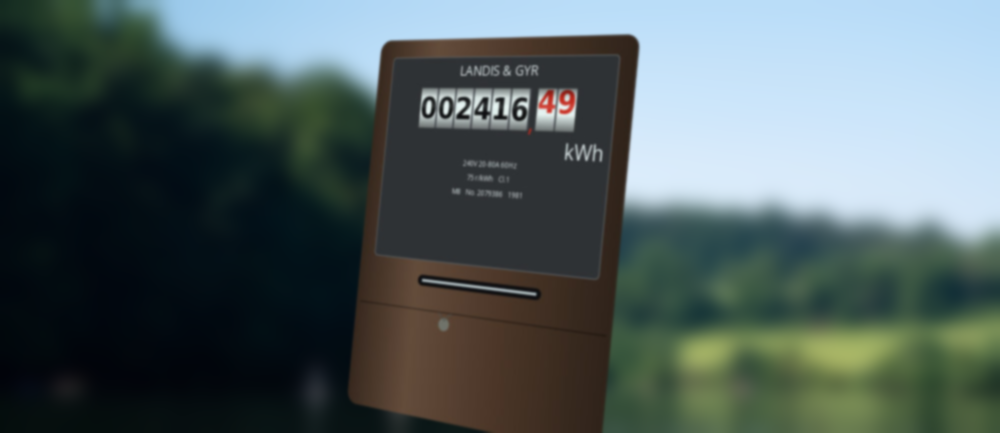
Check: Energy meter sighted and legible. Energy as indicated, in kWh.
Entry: 2416.49 kWh
